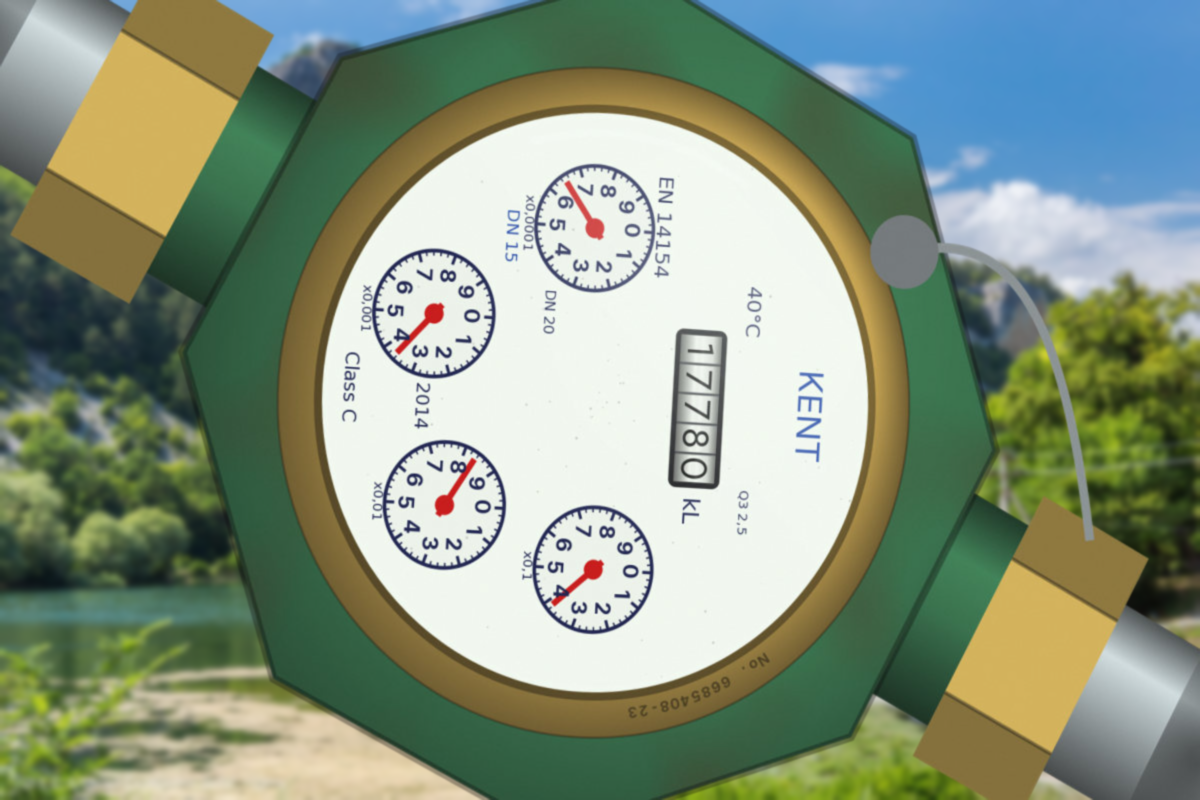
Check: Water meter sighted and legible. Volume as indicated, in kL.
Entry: 17780.3836 kL
